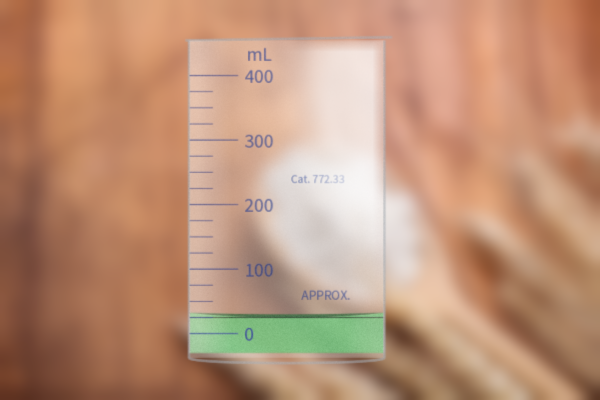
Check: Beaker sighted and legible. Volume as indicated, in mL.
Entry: 25 mL
